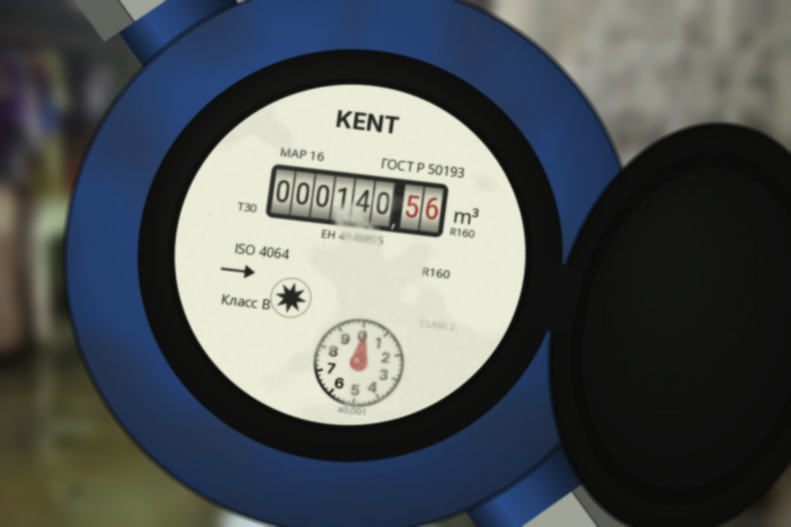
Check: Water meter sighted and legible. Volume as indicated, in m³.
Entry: 140.560 m³
